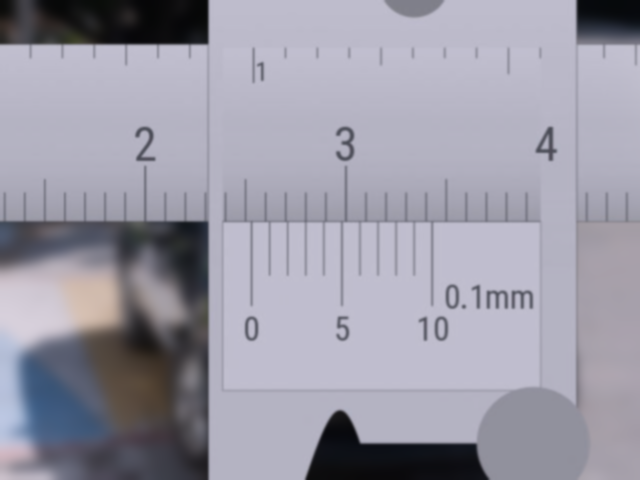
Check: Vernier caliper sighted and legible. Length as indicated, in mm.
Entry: 25.3 mm
